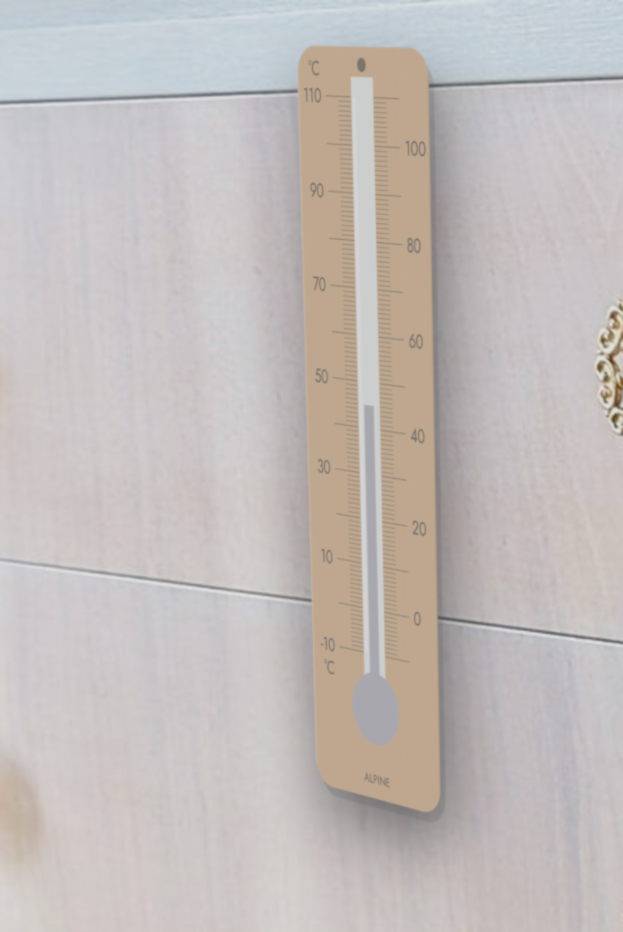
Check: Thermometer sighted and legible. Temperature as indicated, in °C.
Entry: 45 °C
